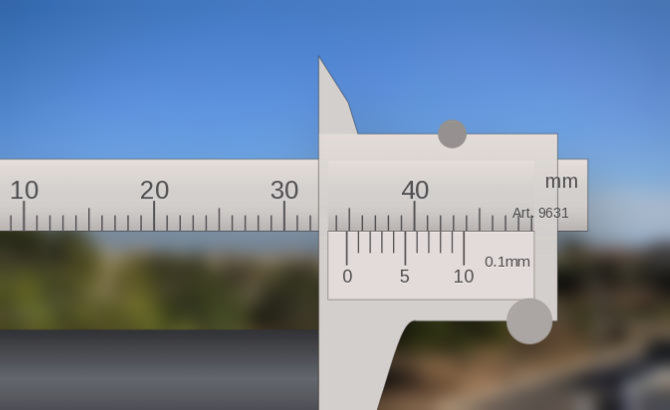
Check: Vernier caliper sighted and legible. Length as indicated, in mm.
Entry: 34.8 mm
